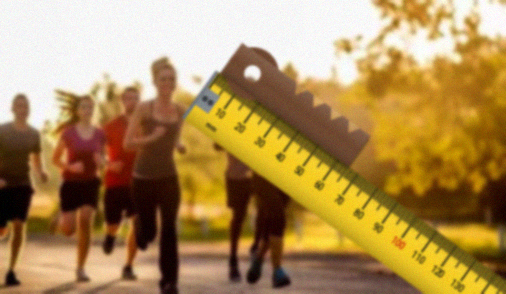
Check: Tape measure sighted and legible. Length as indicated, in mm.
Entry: 65 mm
